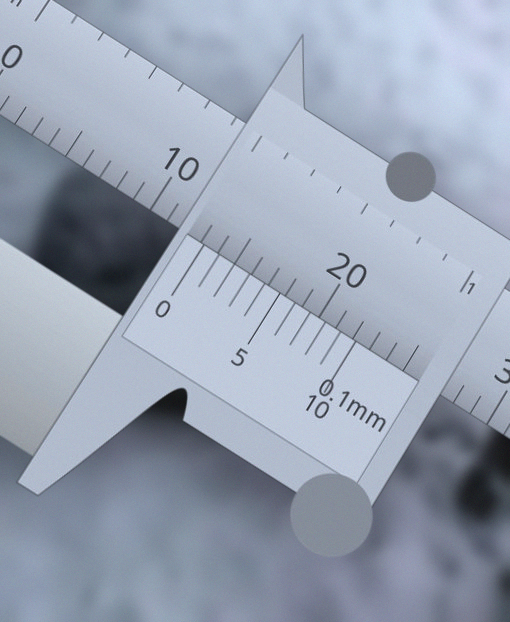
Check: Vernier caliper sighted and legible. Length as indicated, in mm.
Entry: 13.2 mm
